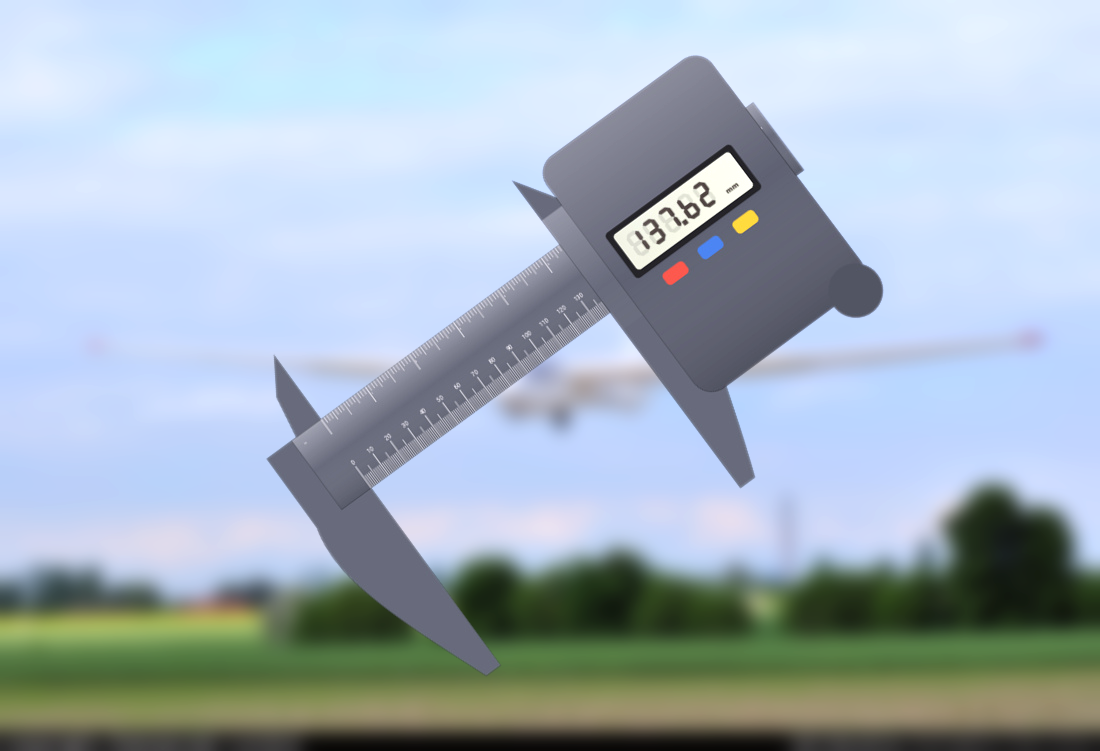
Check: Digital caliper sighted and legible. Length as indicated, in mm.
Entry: 137.62 mm
